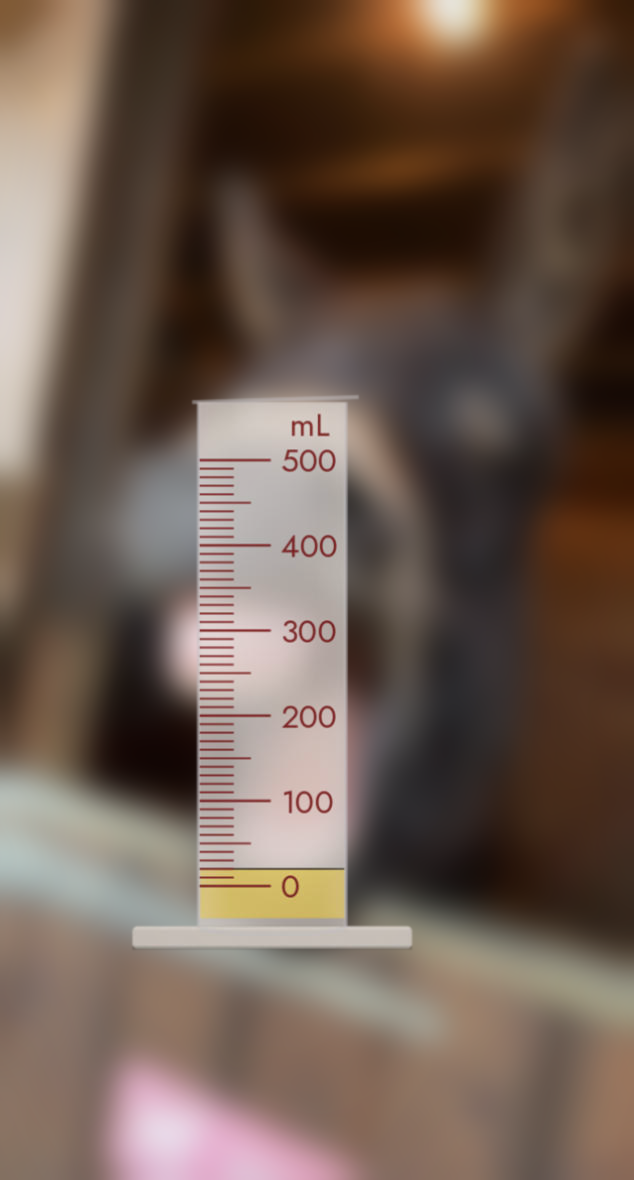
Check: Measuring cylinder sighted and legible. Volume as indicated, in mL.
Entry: 20 mL
